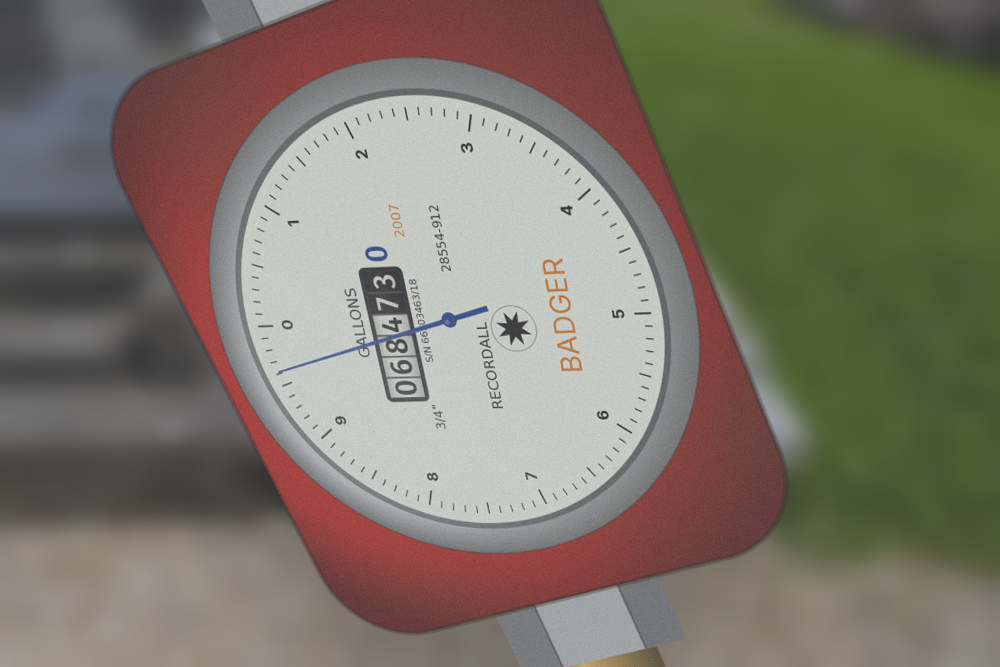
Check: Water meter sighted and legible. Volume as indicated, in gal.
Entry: 684729.6 gal
